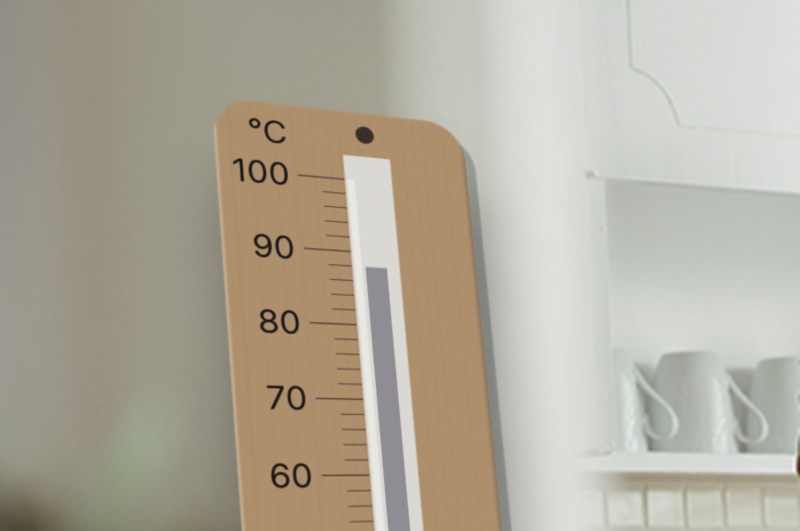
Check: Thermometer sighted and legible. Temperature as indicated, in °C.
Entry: 88 °C
